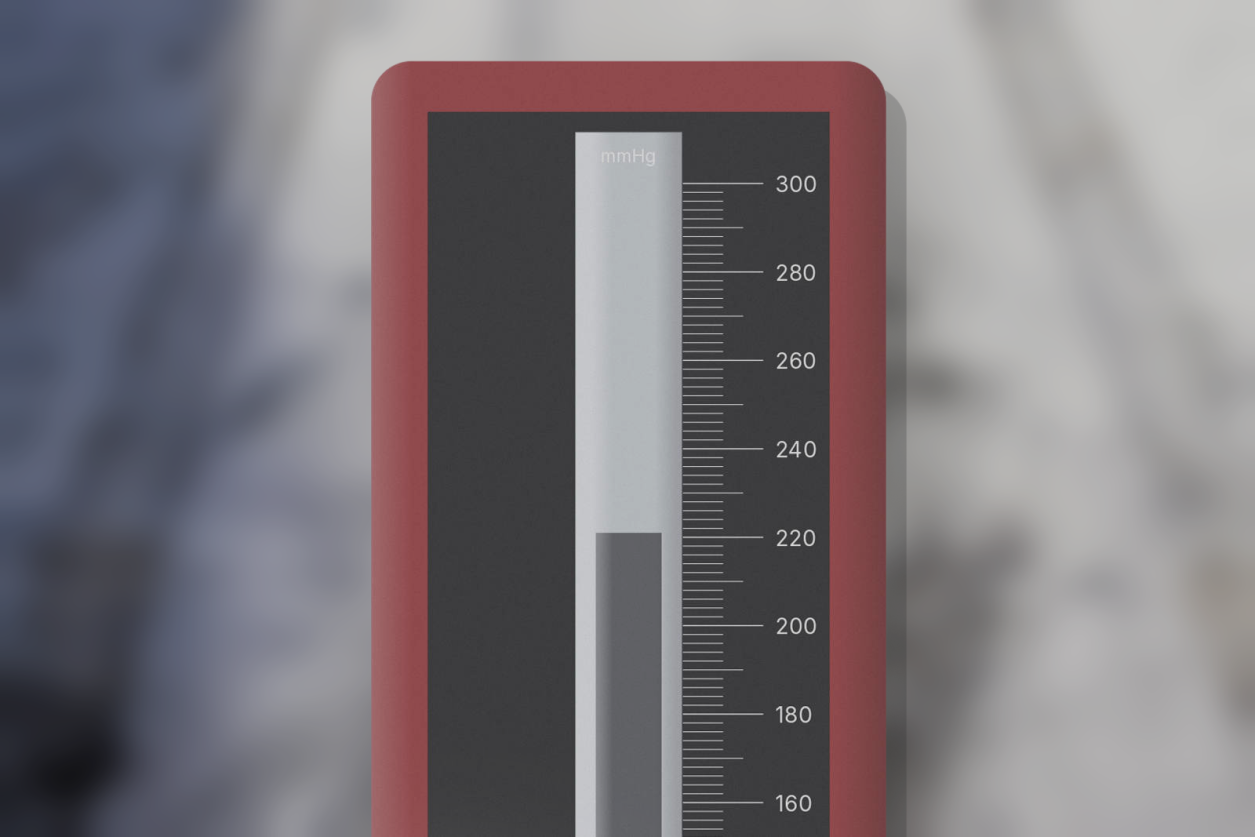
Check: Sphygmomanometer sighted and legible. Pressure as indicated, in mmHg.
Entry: 221 mmHg
